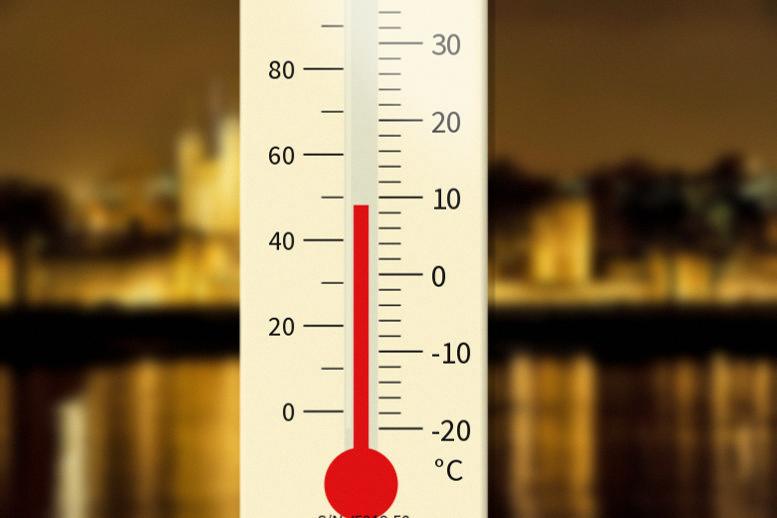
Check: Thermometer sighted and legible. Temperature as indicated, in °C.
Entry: 9 °C
